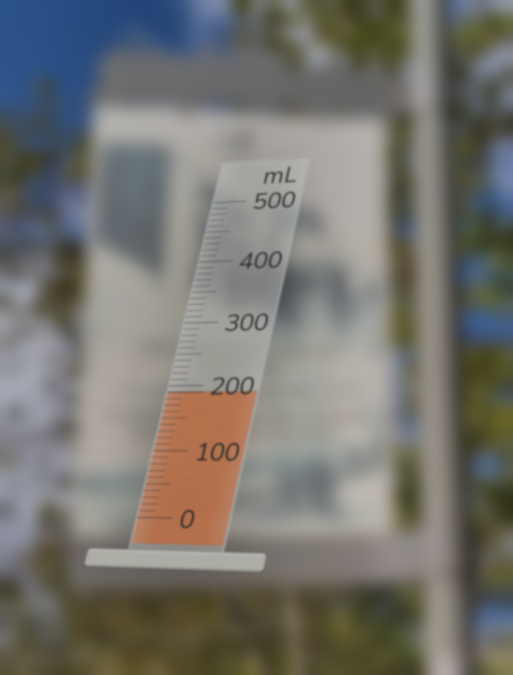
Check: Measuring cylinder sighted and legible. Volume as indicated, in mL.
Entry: 190 mL
